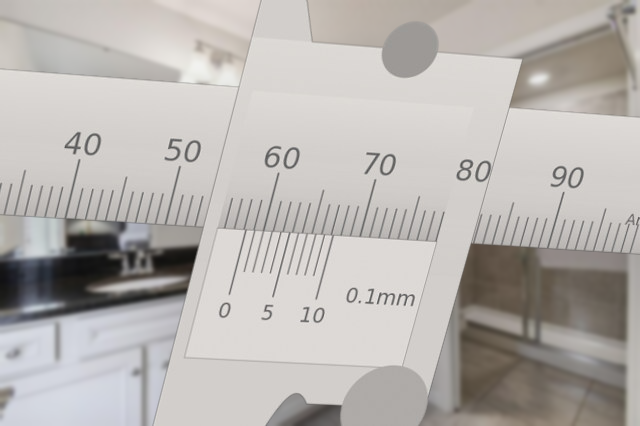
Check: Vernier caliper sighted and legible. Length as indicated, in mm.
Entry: 58.2 mm
